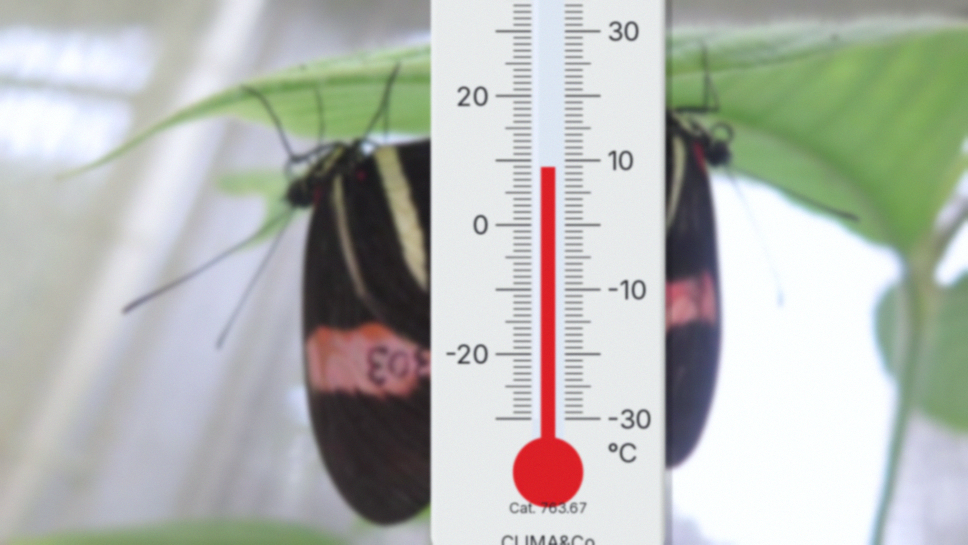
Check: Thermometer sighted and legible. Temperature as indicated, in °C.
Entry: 9 °C
